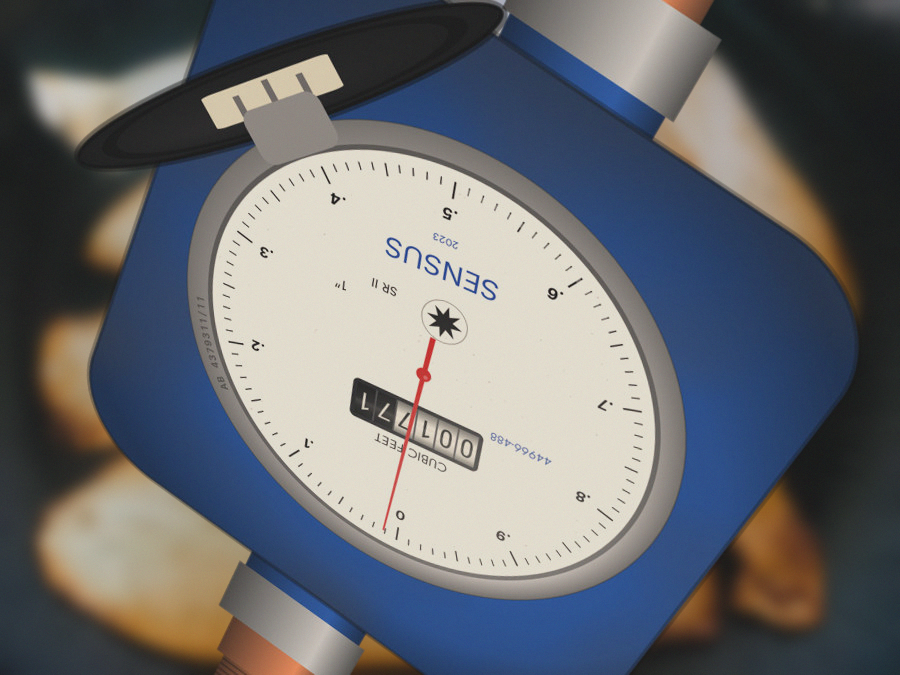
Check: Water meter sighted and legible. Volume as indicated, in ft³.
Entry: 1771.01 ft³
